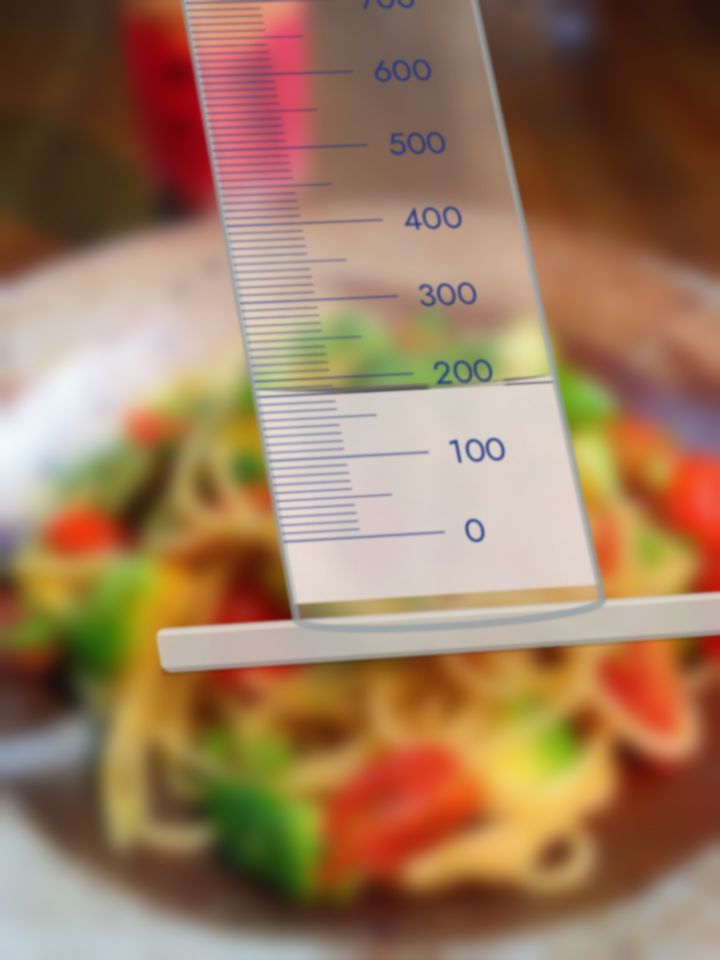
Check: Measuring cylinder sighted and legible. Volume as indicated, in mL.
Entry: 180 mL
